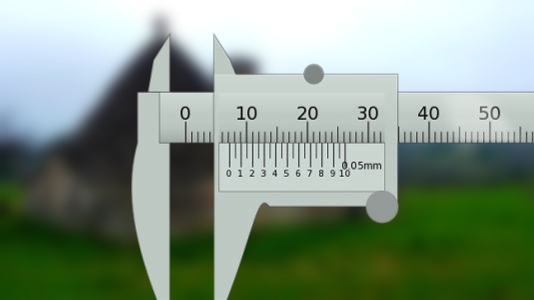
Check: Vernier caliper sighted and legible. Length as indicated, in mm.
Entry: 7.2 mm
